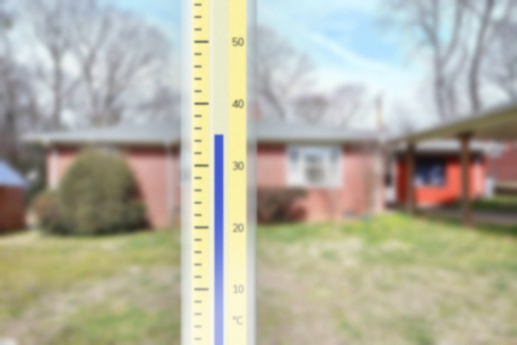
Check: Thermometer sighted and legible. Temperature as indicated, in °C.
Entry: 35 °C
